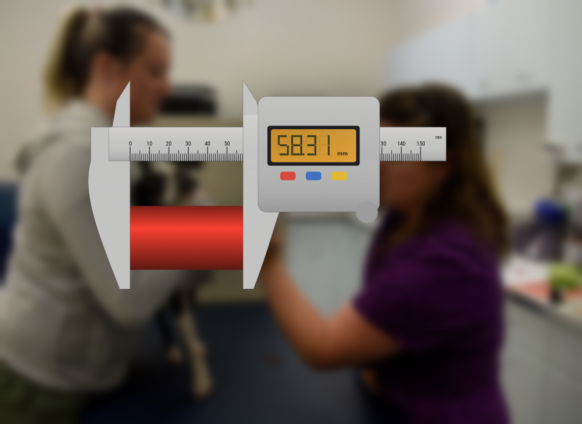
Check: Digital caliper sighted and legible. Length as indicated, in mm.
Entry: 58.31 mm
